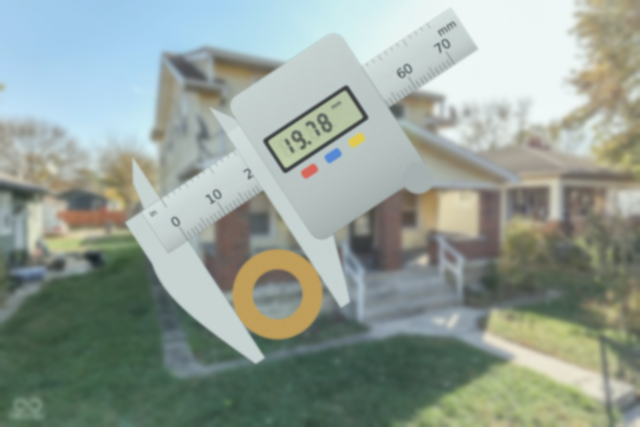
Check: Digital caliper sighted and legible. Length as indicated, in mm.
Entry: 19.78 mm
